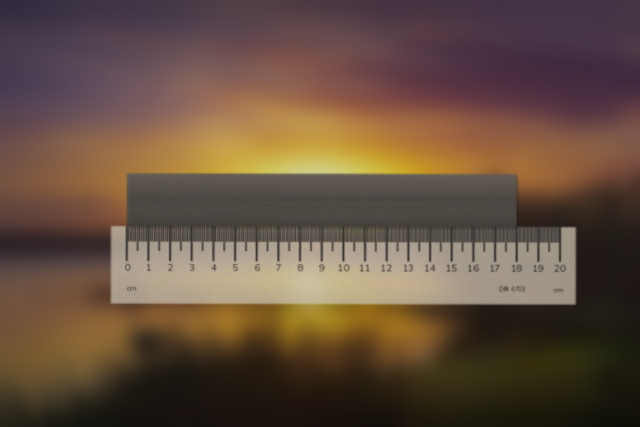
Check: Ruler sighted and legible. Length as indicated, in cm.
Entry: 18 cm
